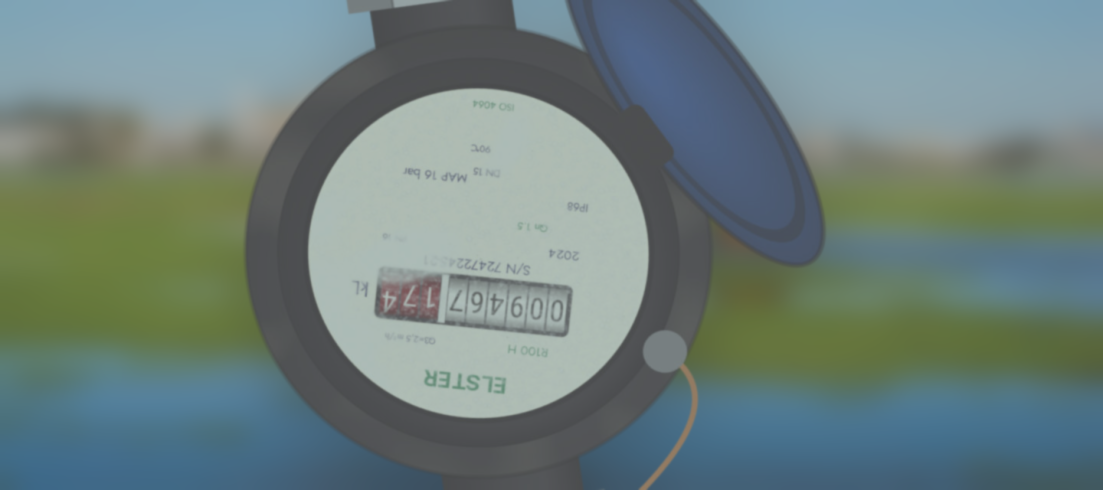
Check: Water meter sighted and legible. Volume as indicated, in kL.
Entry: 9467.174 kL
